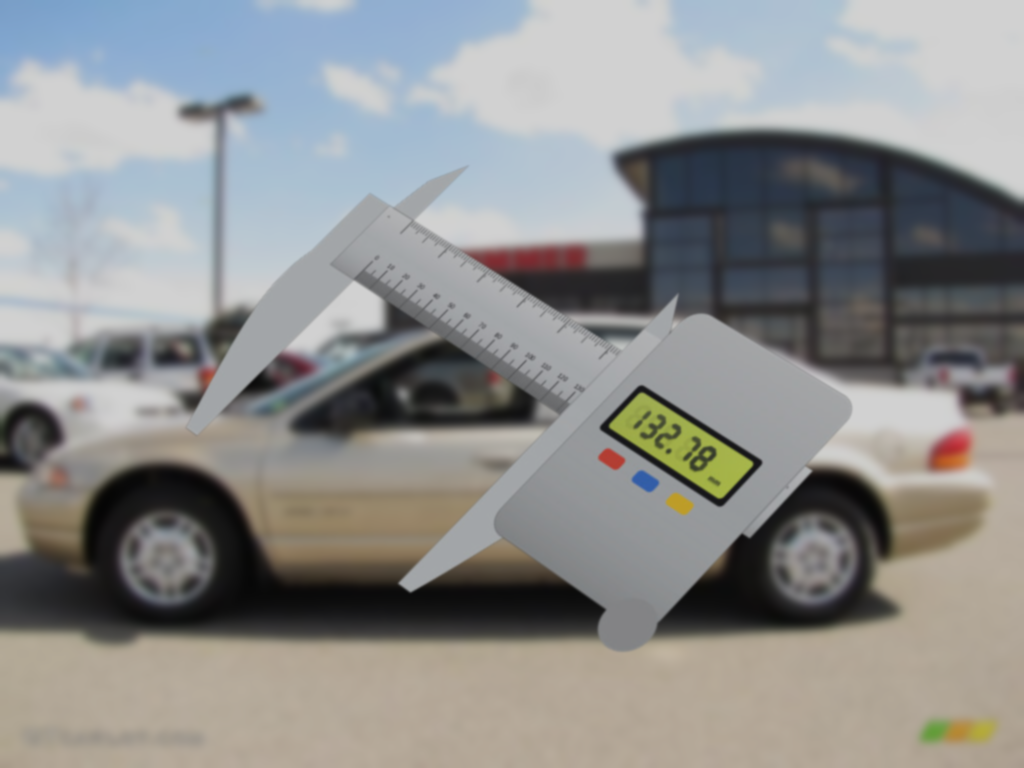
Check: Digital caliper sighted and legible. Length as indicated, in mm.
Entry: 132.78 mm
